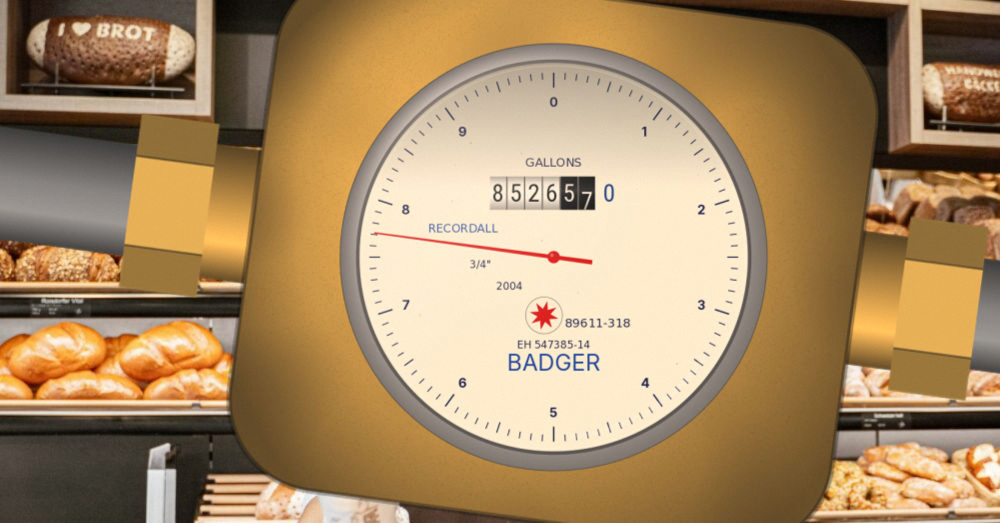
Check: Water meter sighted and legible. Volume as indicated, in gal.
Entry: 8526567.7 gal
